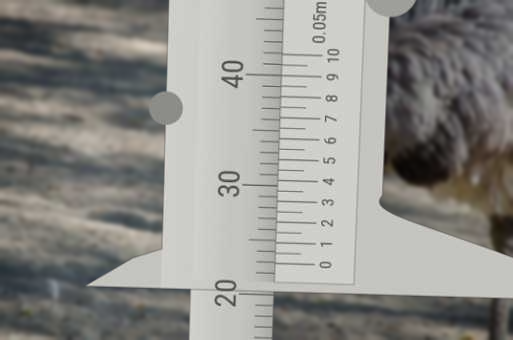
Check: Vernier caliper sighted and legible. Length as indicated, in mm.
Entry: 22.9 mm
